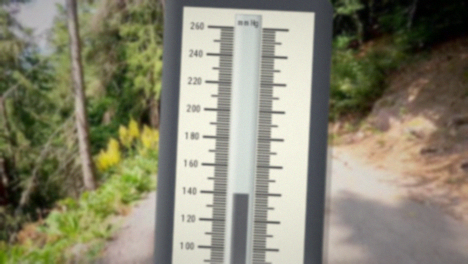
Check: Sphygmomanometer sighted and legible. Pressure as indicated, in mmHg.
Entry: 140 mmHg
